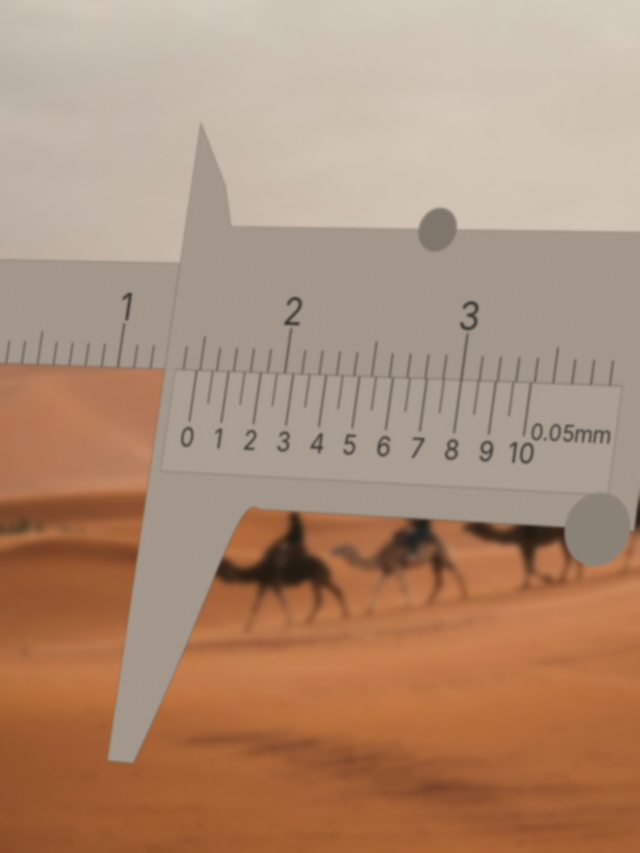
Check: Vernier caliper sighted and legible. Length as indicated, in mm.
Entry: 14.8 mm
